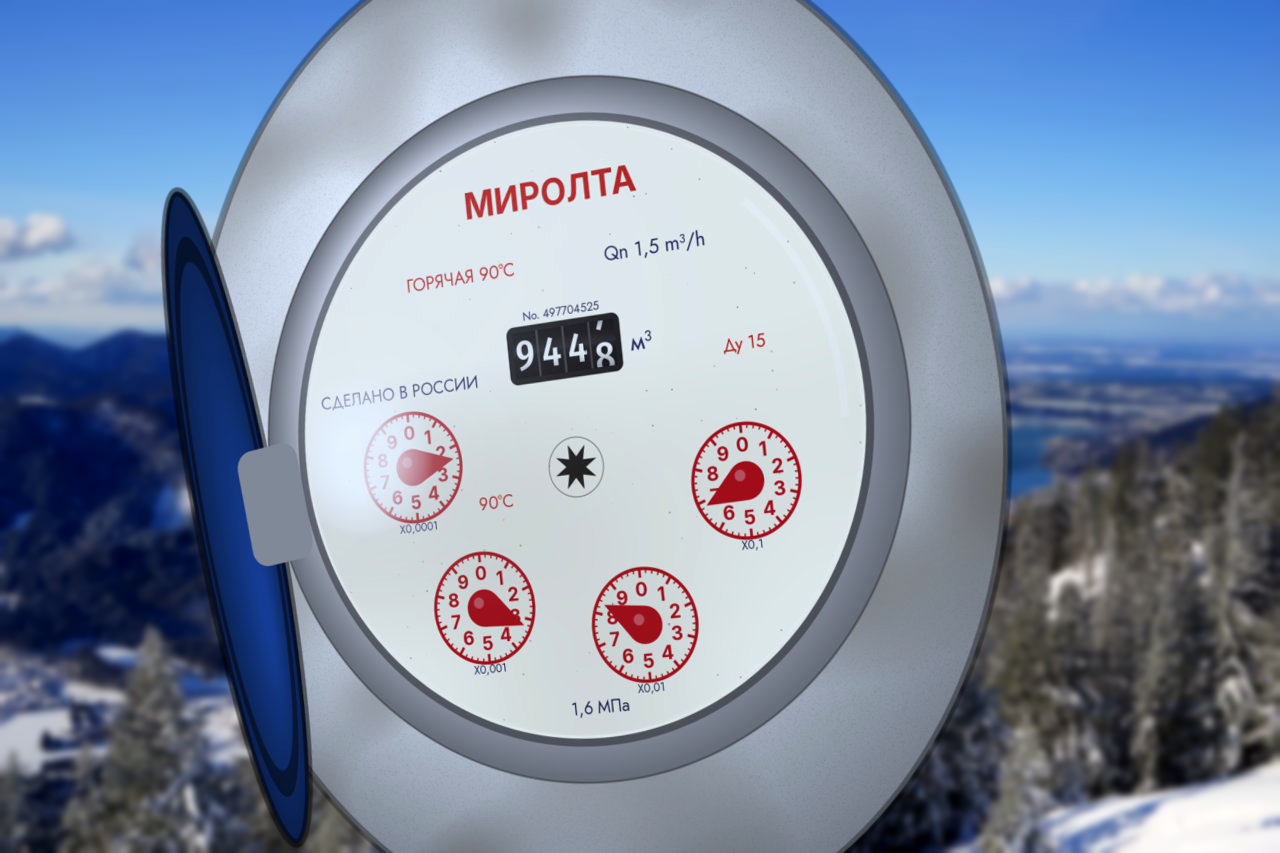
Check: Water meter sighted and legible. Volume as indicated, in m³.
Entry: 9447.6832 m³
